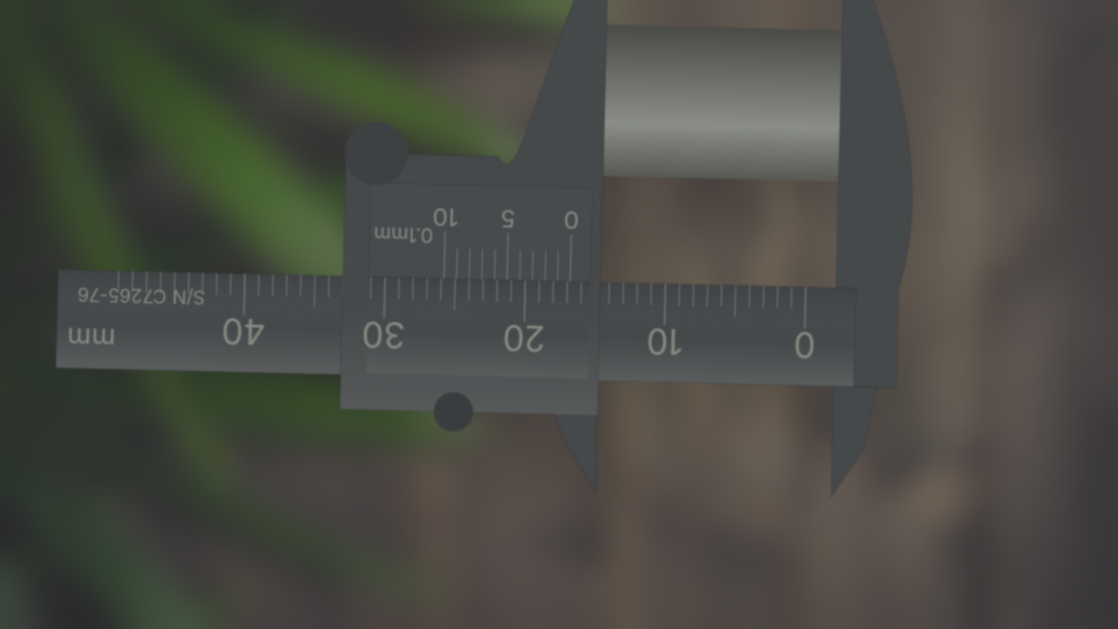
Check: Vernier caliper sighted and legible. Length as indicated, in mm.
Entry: 16.8 mm
